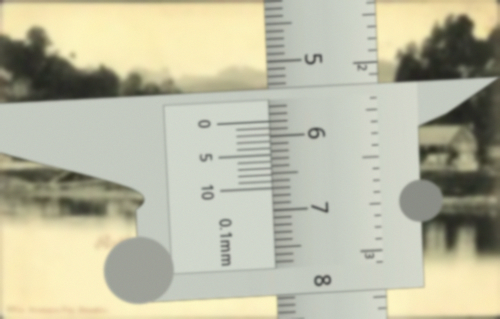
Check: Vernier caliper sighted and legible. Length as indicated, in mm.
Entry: 58.0 mm
